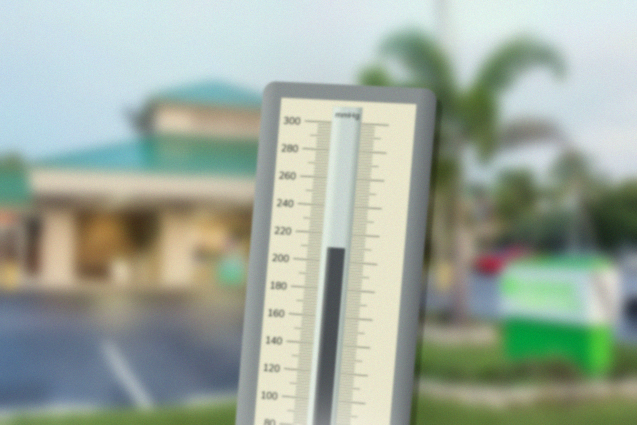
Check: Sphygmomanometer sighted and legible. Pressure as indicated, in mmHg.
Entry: 210 mmHg
